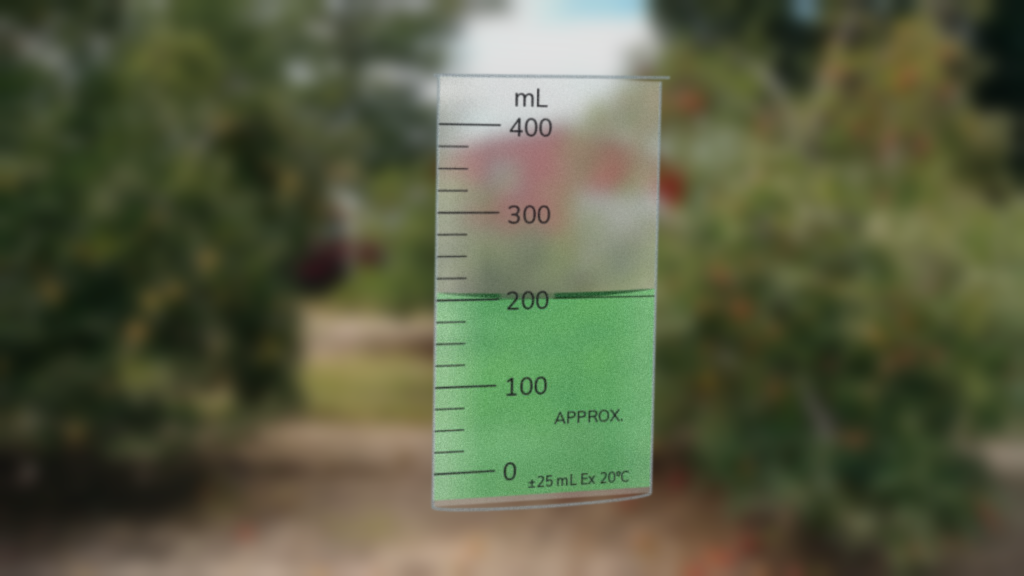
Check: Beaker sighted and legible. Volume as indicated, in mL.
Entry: 200 mL
